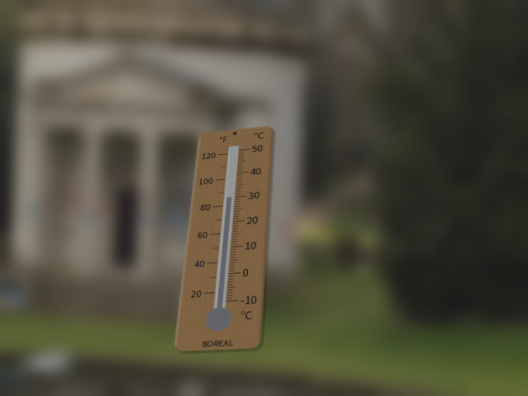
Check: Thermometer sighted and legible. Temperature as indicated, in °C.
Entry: 30 °C
